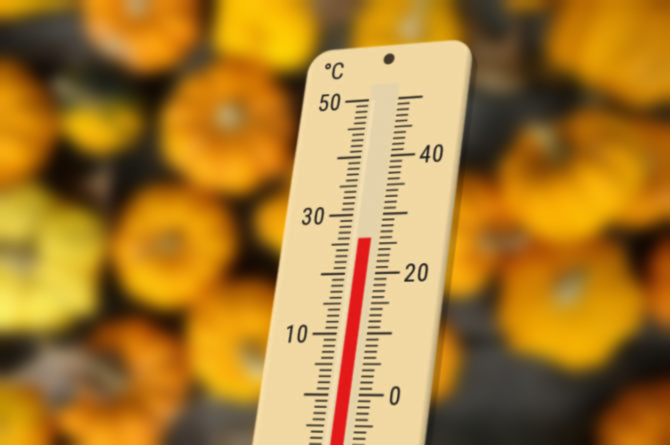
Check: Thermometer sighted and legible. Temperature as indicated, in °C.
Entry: 26 °C
